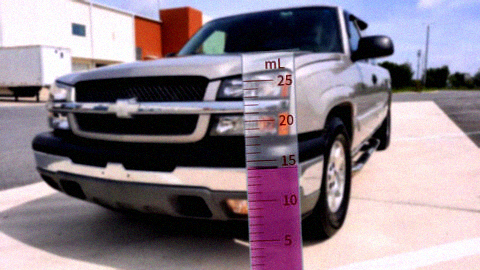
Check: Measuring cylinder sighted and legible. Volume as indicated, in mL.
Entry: 14 mL
